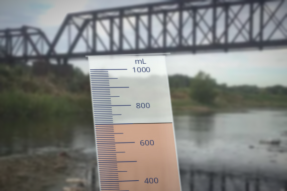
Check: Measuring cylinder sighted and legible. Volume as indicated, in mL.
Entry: 700 mL
